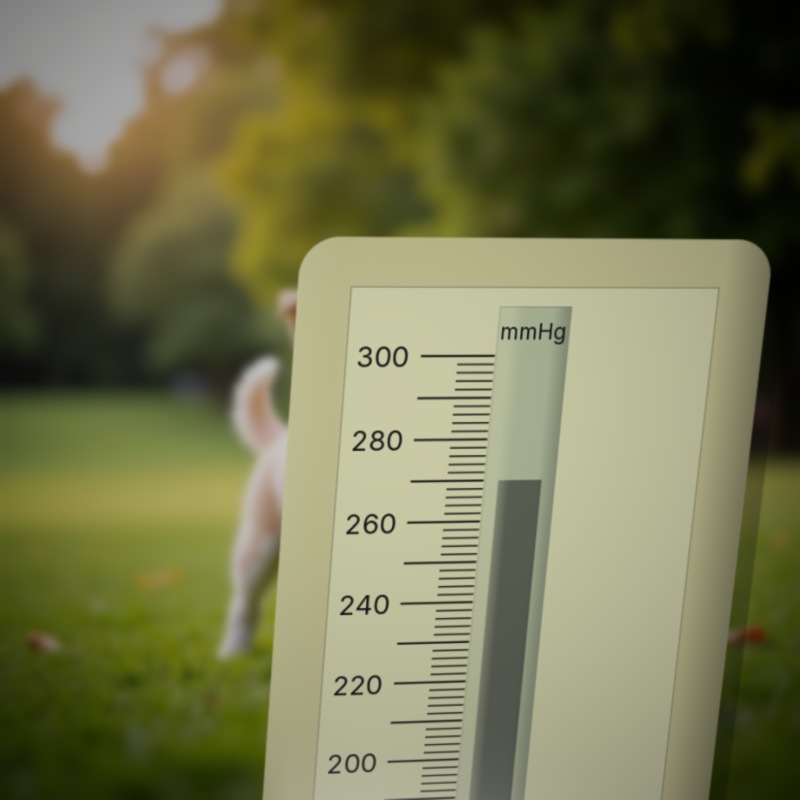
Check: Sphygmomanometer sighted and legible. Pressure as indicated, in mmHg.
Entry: 270 mmHg
